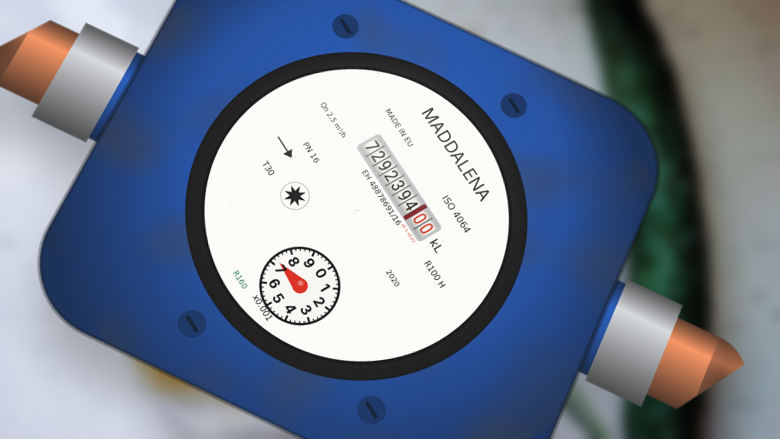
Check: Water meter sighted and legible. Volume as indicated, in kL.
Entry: 7292394.007 kL
